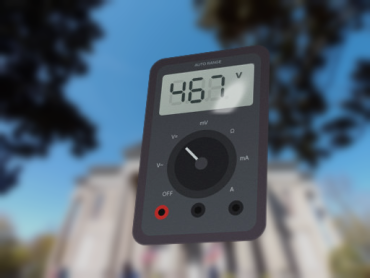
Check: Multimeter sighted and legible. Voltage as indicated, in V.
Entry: 467 V
